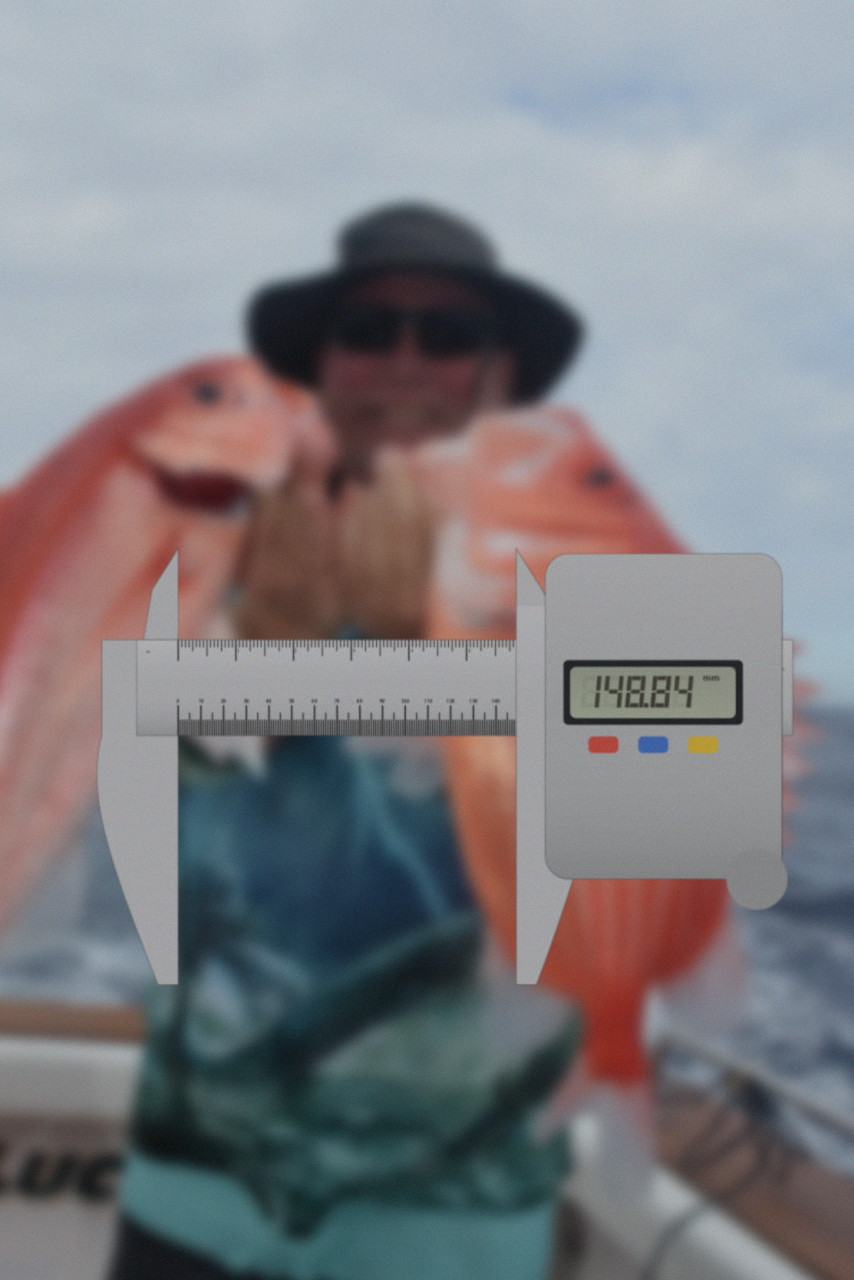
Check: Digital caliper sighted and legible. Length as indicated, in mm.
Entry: 148.84 mm
